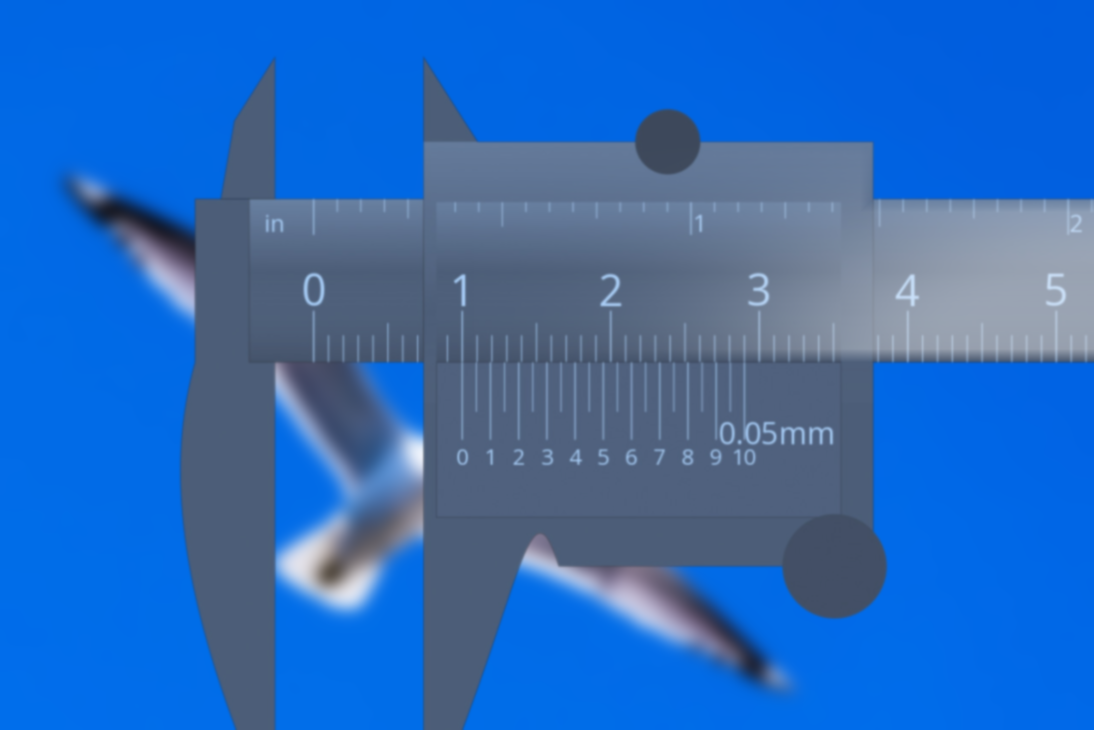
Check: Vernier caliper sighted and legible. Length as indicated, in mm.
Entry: 10.0 mm
